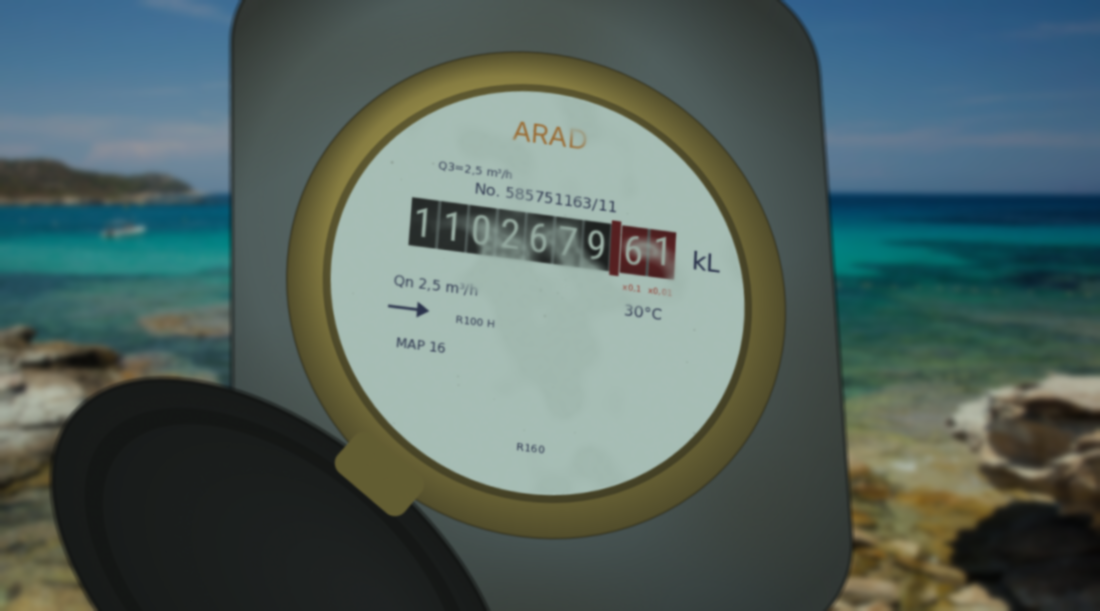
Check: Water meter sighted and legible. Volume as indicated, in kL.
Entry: 1102679.61 kL
